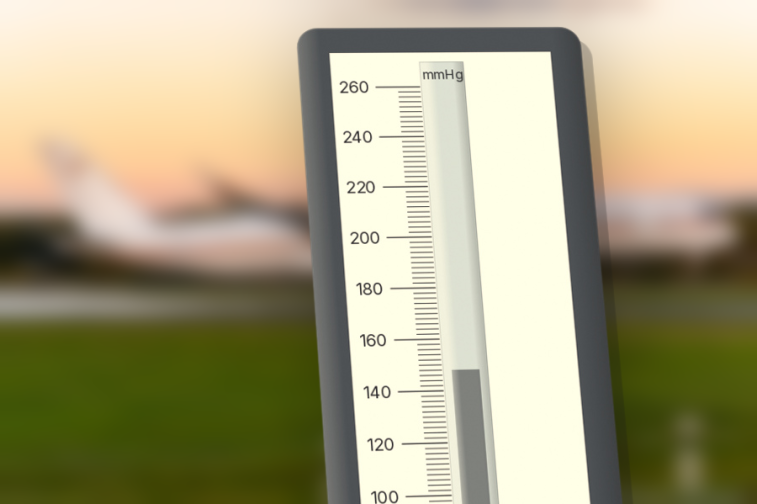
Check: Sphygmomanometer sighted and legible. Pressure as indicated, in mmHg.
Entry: 148 mmHg
